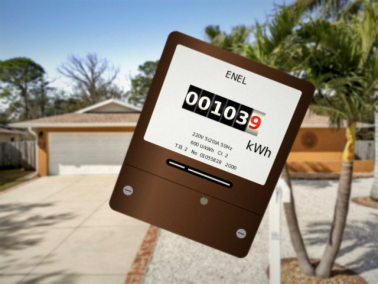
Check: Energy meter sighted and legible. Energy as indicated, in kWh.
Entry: 103.9 kWh
